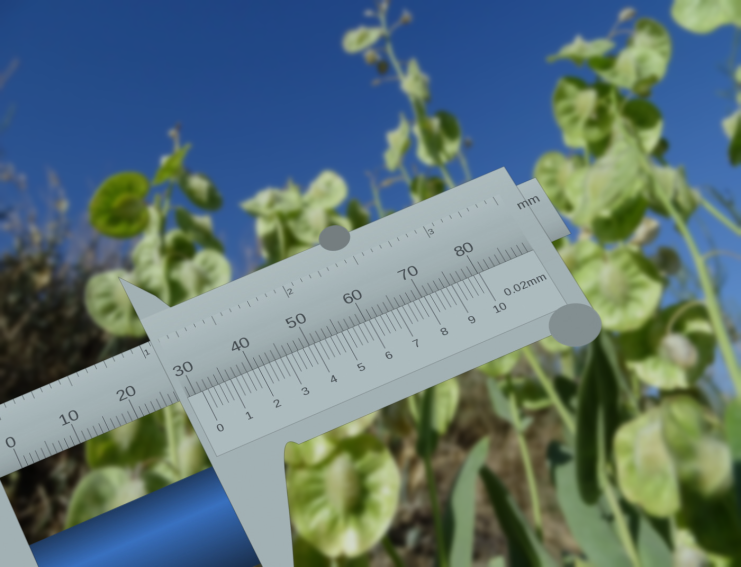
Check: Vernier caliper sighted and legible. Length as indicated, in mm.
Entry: 31.2 mm
